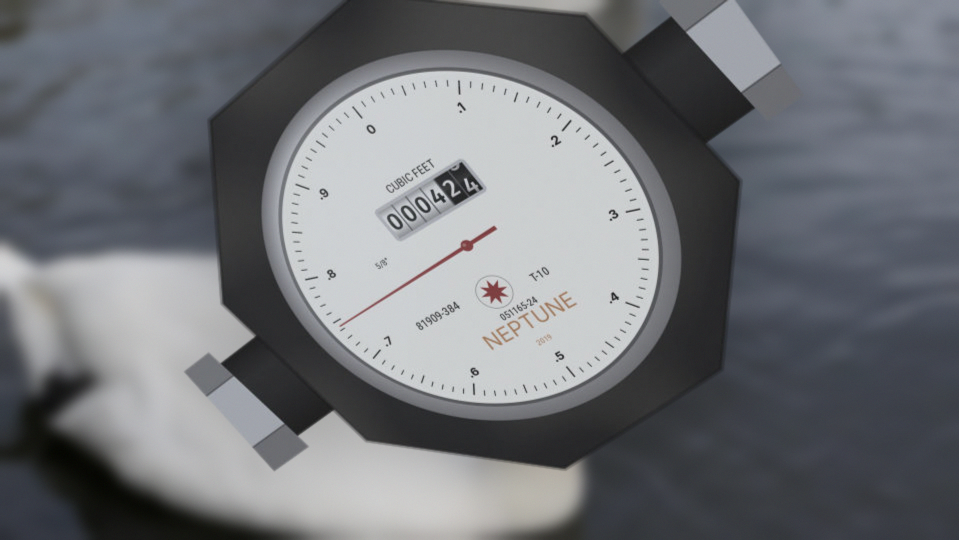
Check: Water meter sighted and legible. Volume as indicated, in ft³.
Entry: 423.74 ft³
